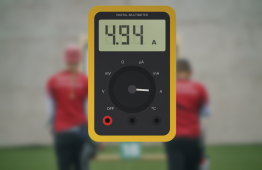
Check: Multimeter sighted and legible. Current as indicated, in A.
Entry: 4.94 A
